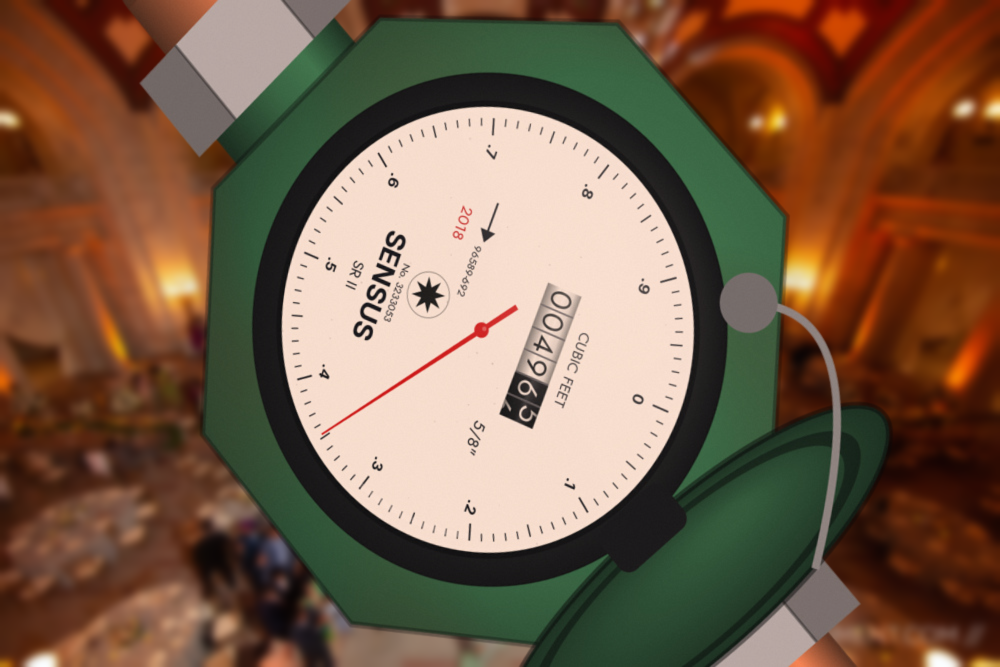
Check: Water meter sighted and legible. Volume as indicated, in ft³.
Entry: 4965.35 ft³
